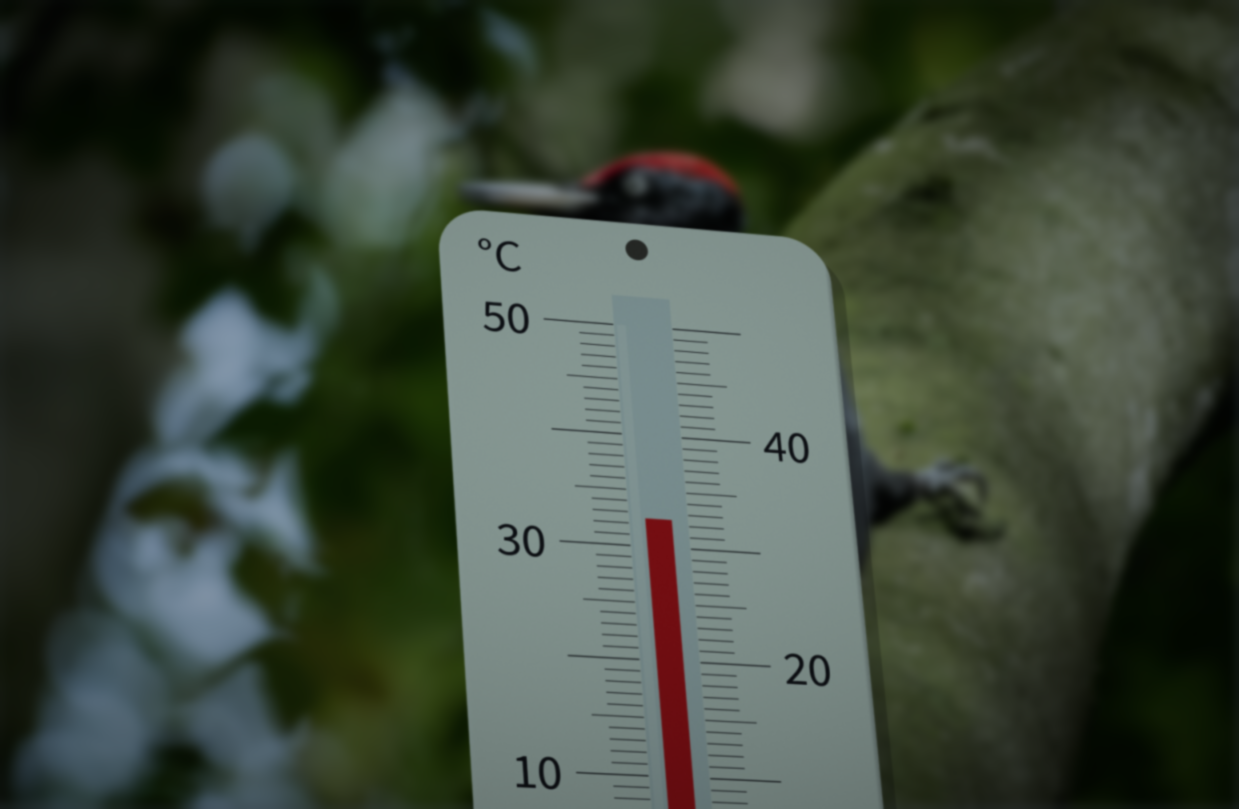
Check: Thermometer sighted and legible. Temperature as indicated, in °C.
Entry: 32.5 °C
